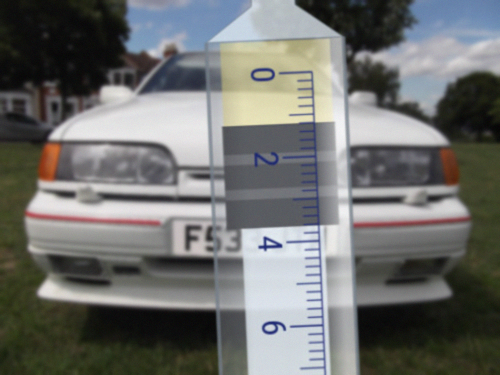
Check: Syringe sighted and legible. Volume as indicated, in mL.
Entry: 1.2 mL
